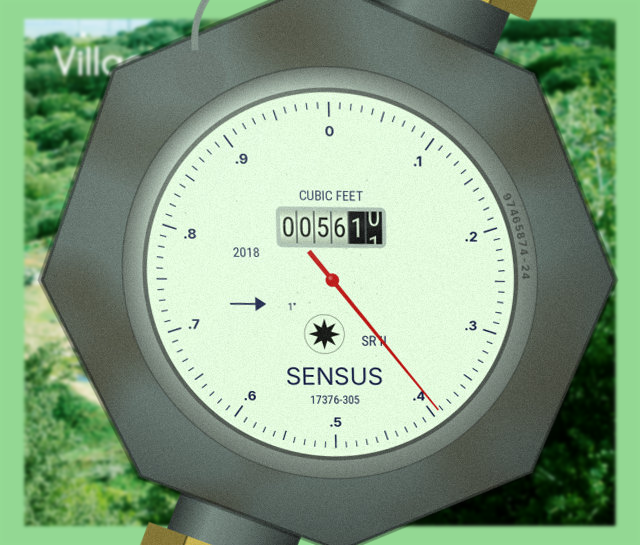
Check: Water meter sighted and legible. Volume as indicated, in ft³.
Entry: 5610.39 ft³
